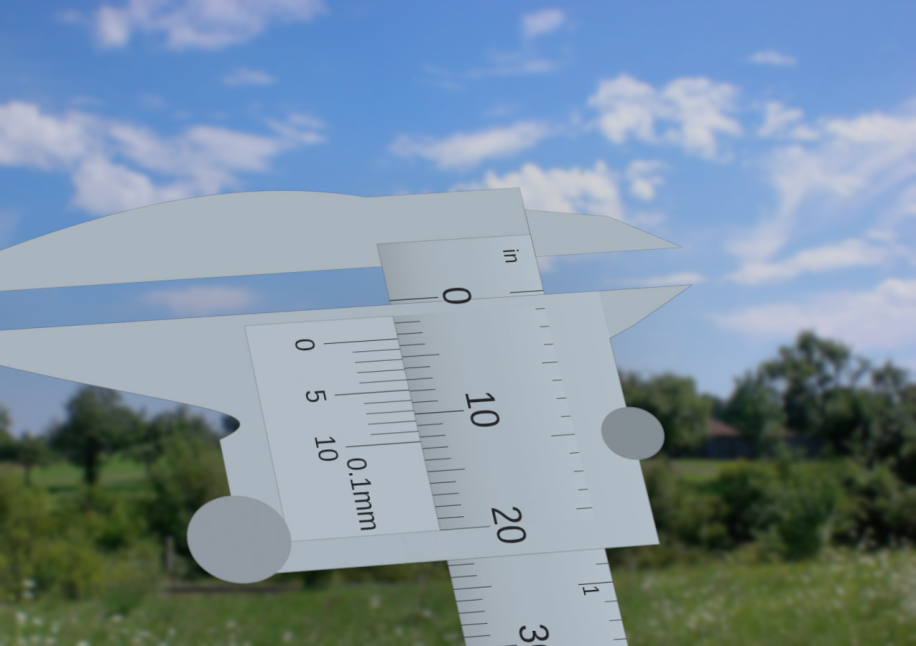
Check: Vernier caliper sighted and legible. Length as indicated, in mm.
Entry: 3.4 mm
